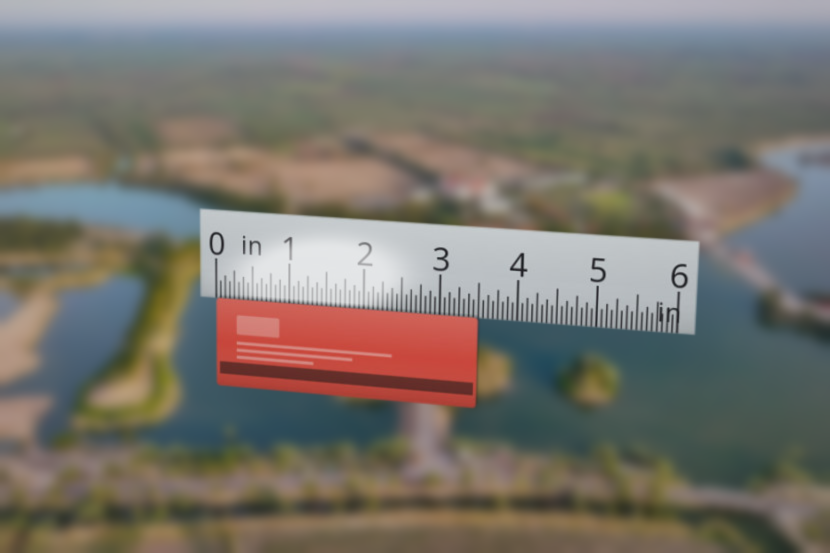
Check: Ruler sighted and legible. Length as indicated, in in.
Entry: 3.5 in
